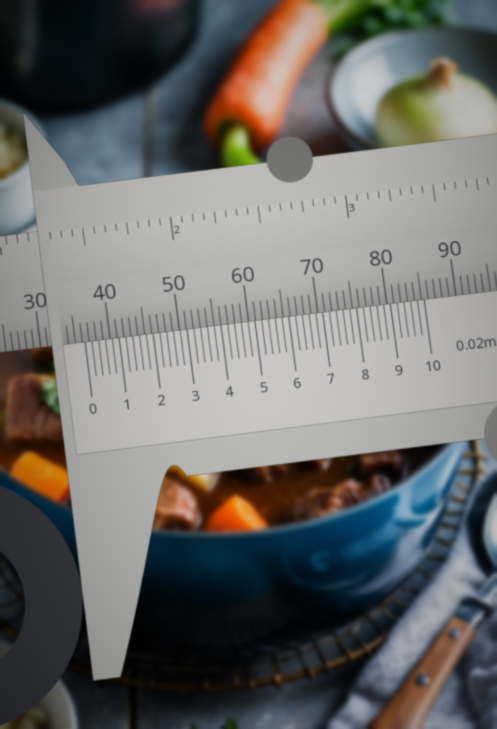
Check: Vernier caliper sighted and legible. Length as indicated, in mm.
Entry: 36.4 mm
